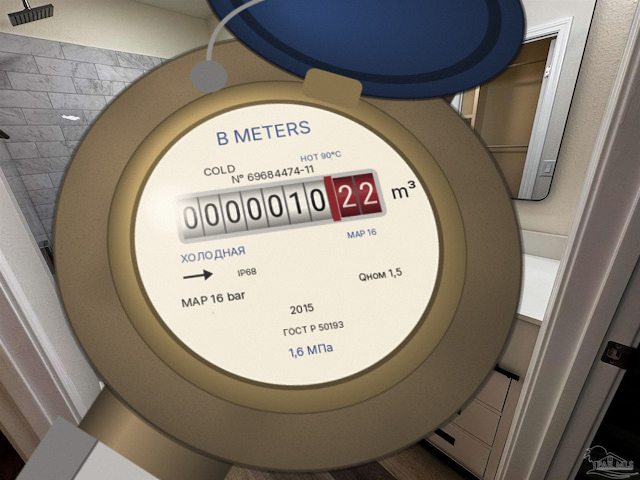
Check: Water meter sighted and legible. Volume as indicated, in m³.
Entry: 10.22 m³
